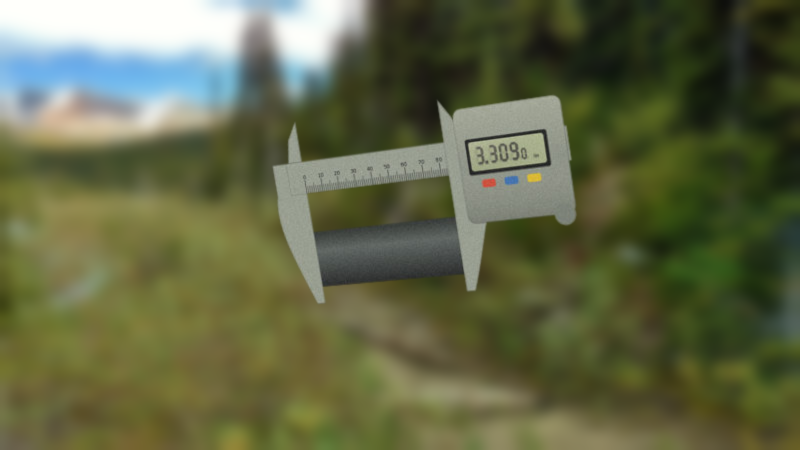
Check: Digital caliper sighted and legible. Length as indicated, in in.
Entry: 3.3090 in
